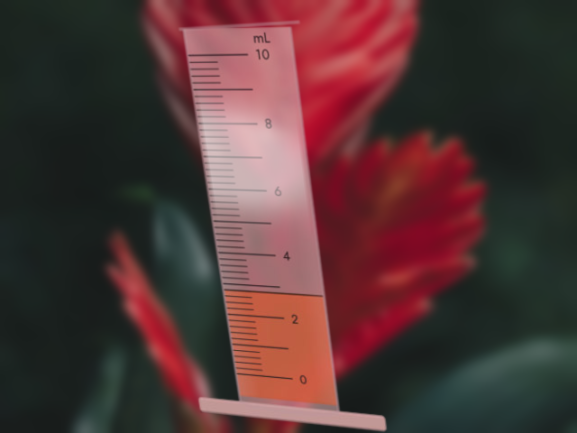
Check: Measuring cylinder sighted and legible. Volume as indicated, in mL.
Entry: 2.8 mL
